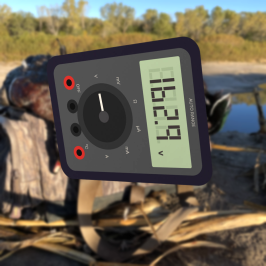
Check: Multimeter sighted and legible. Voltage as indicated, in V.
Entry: 162.9 V
